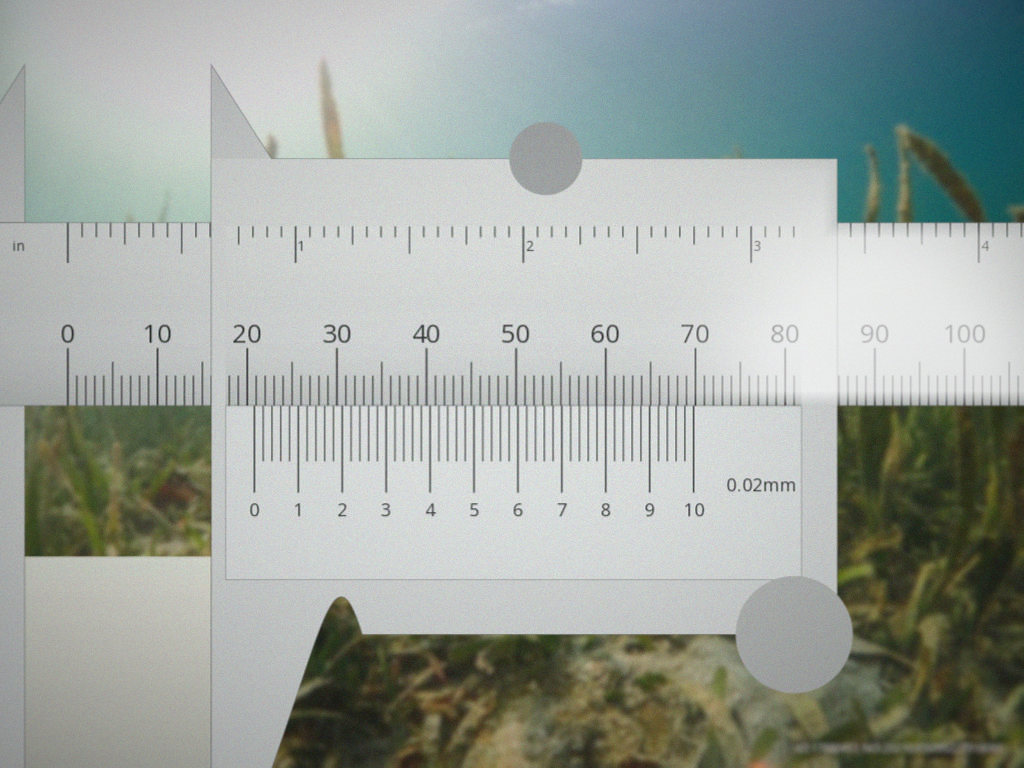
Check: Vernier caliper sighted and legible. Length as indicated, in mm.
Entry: 20.8 mm
